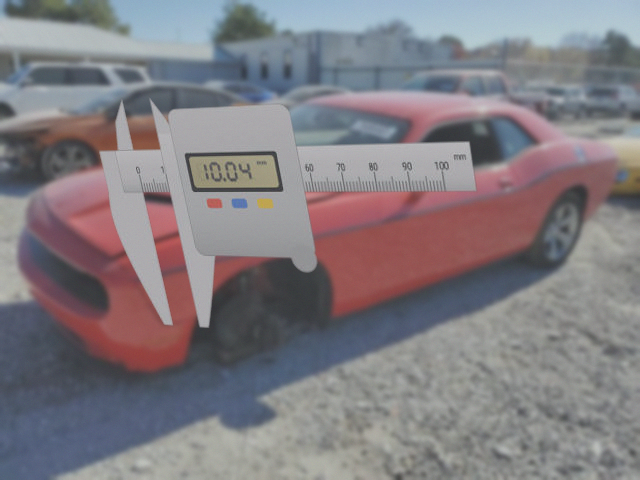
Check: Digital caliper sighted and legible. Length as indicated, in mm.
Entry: 10.04 mm
